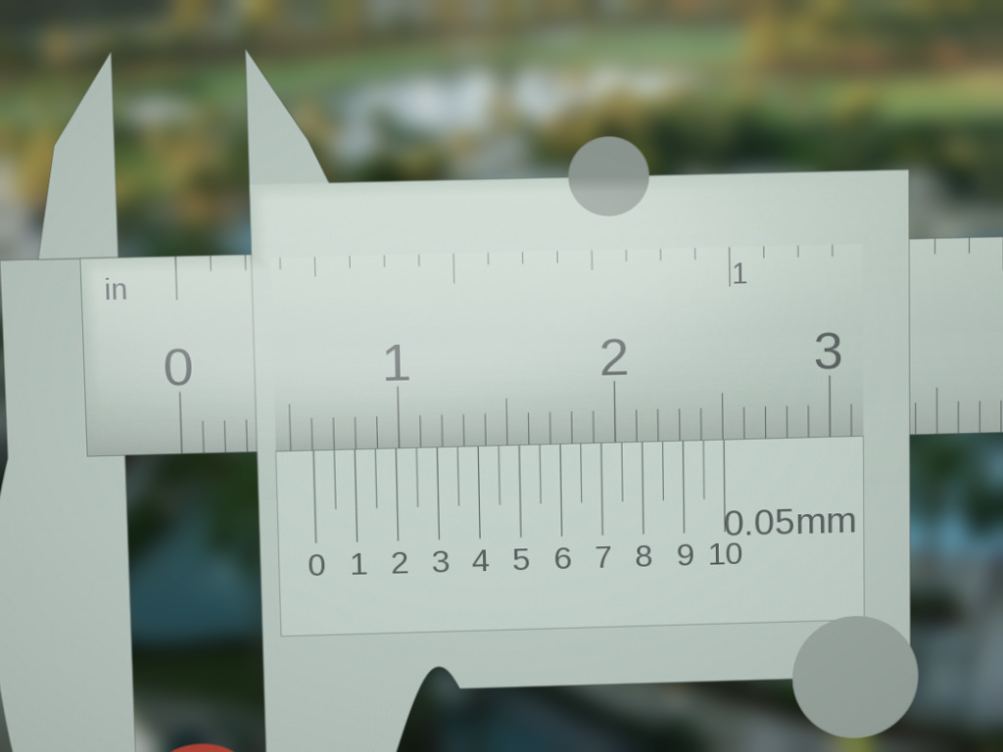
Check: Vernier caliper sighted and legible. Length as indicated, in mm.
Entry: 6.05 mm
